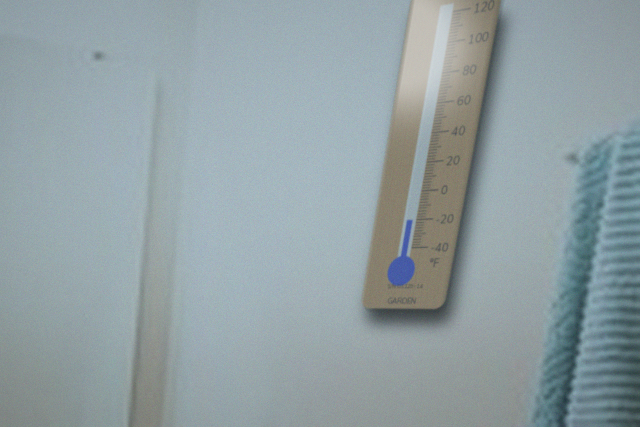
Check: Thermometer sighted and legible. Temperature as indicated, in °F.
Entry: -20 °F
